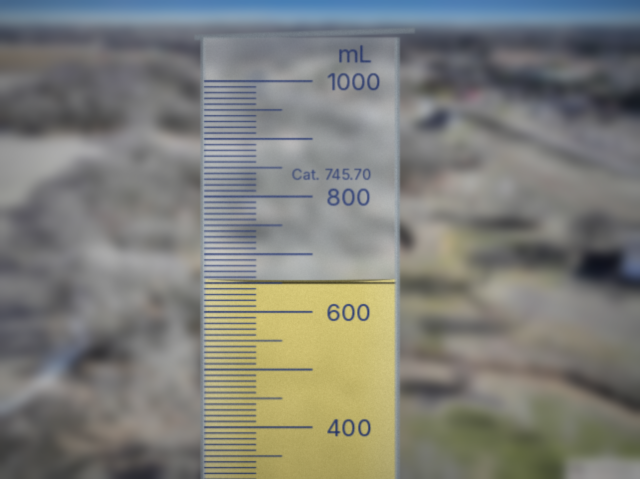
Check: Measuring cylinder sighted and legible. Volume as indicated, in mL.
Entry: 650 mL
